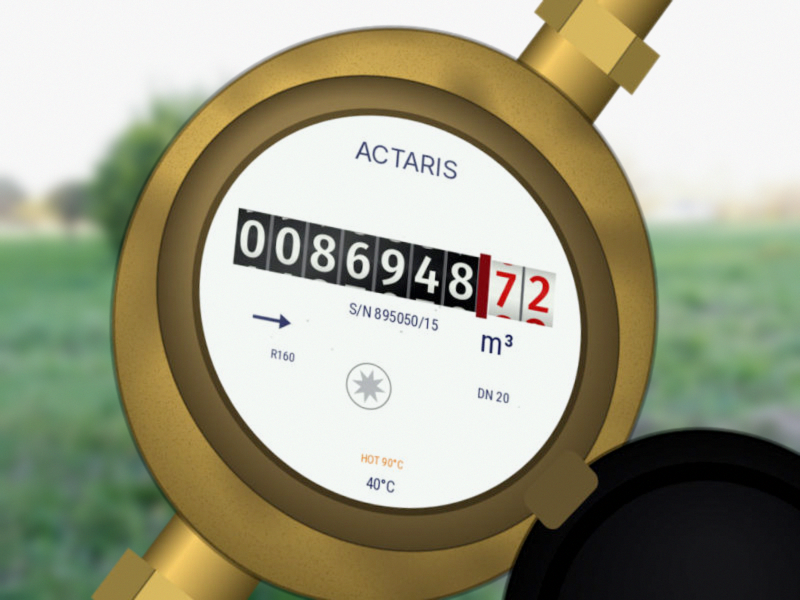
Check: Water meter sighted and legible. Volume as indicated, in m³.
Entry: 86948.72 m³
